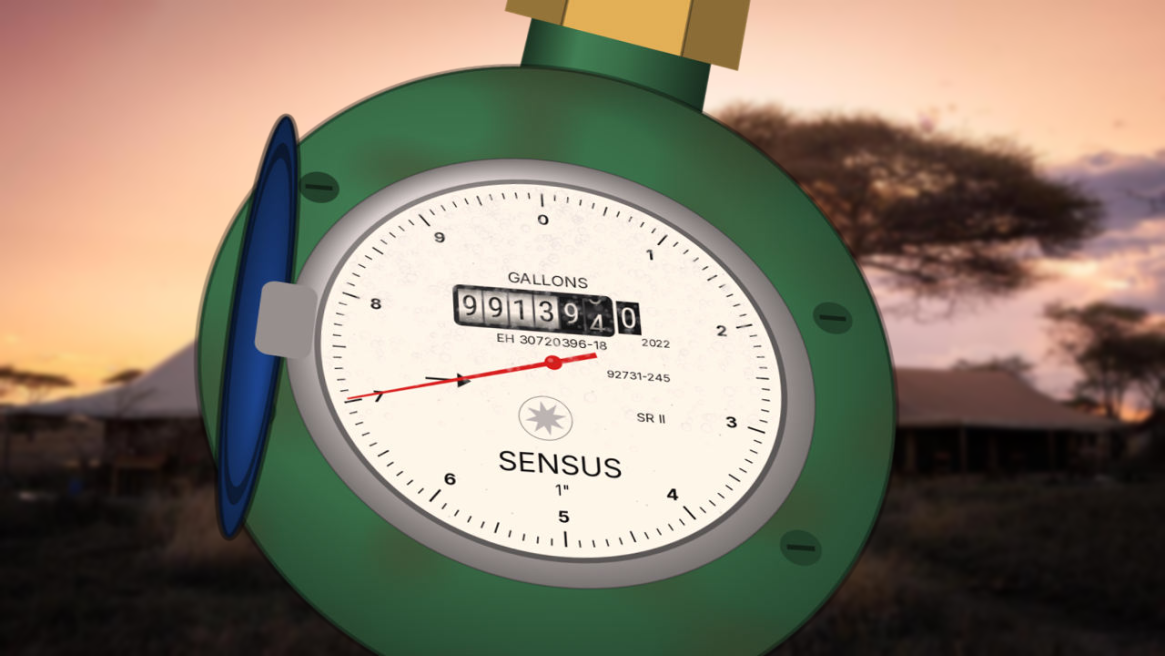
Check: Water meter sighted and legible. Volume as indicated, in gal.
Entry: 9913937.0 gal
